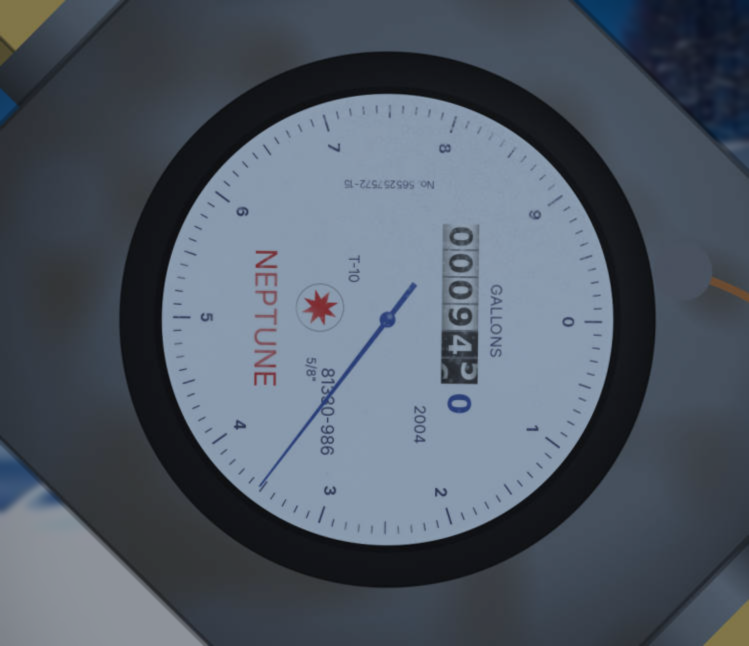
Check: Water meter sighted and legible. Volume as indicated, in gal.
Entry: 9453.5 gal
